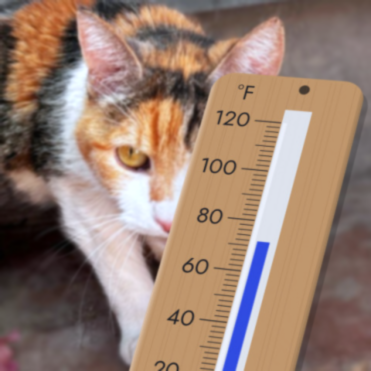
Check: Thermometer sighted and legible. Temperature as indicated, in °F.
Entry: 72 °F
